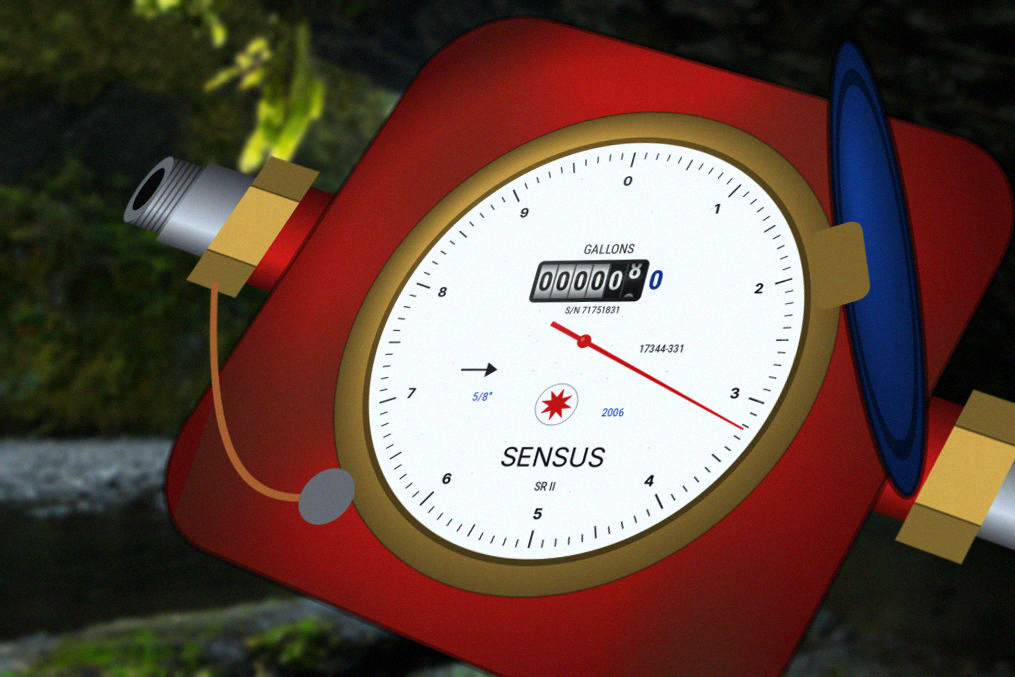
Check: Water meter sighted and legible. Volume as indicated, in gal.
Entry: 83.2 gal
